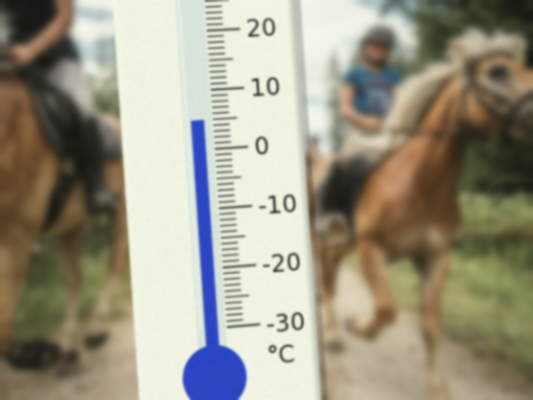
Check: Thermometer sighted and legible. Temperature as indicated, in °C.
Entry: 5 °C
